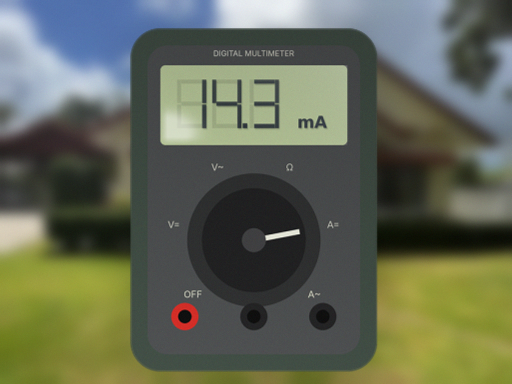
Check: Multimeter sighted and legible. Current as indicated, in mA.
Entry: 14.3 mA
